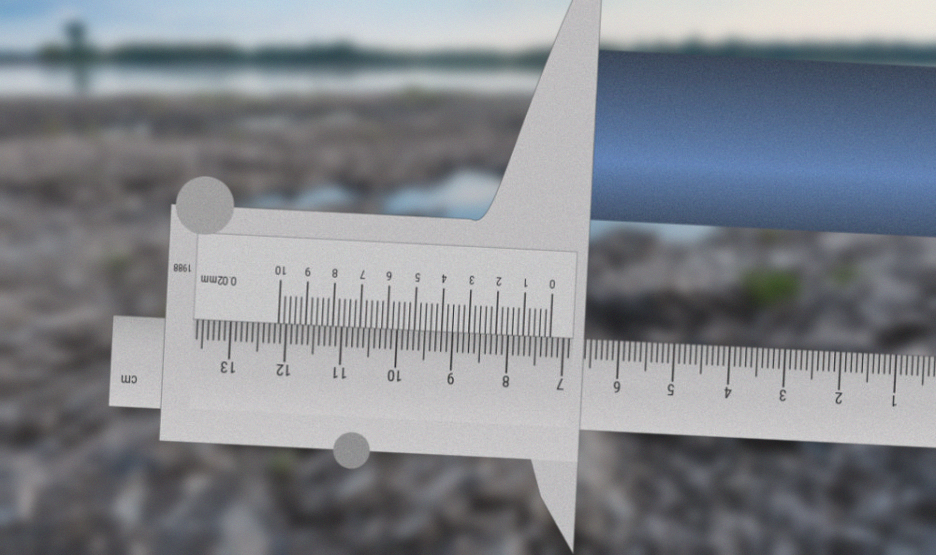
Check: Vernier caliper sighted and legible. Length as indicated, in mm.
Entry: 72.4 mm
